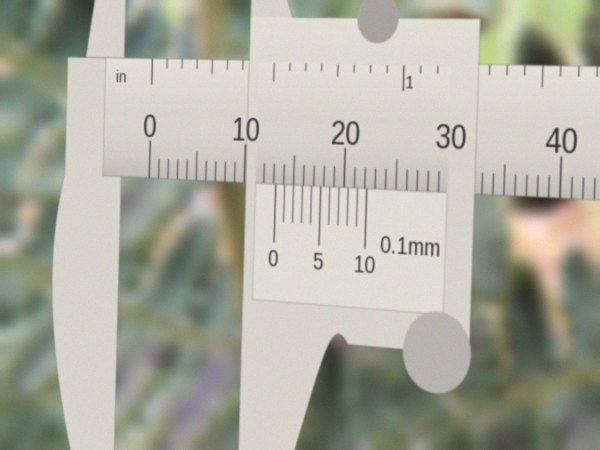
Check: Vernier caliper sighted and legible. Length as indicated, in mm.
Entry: 13.2 mm
